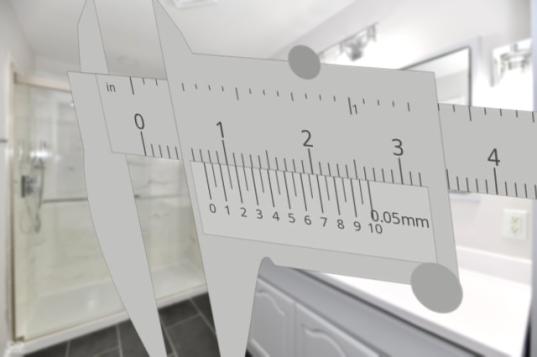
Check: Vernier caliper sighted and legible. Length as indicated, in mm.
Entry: 7.2 mm
